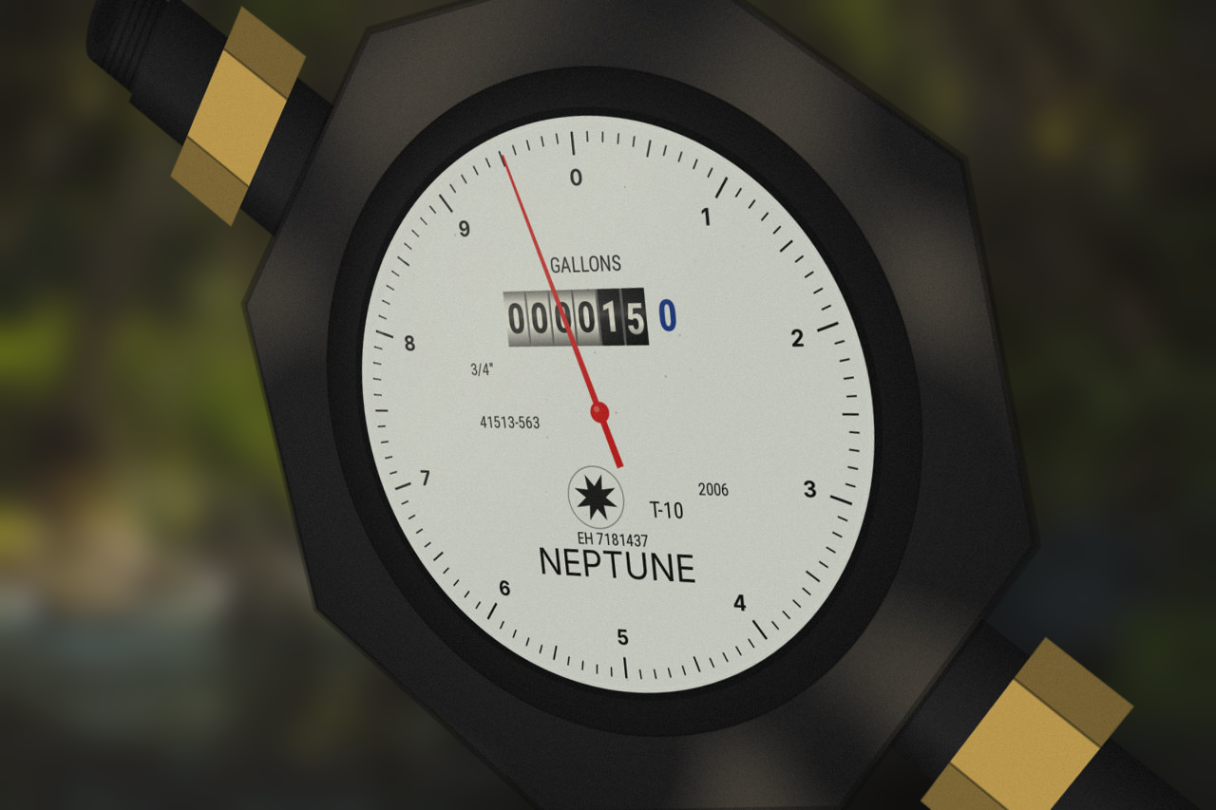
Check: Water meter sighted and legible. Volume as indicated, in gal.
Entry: 149.5 gal
